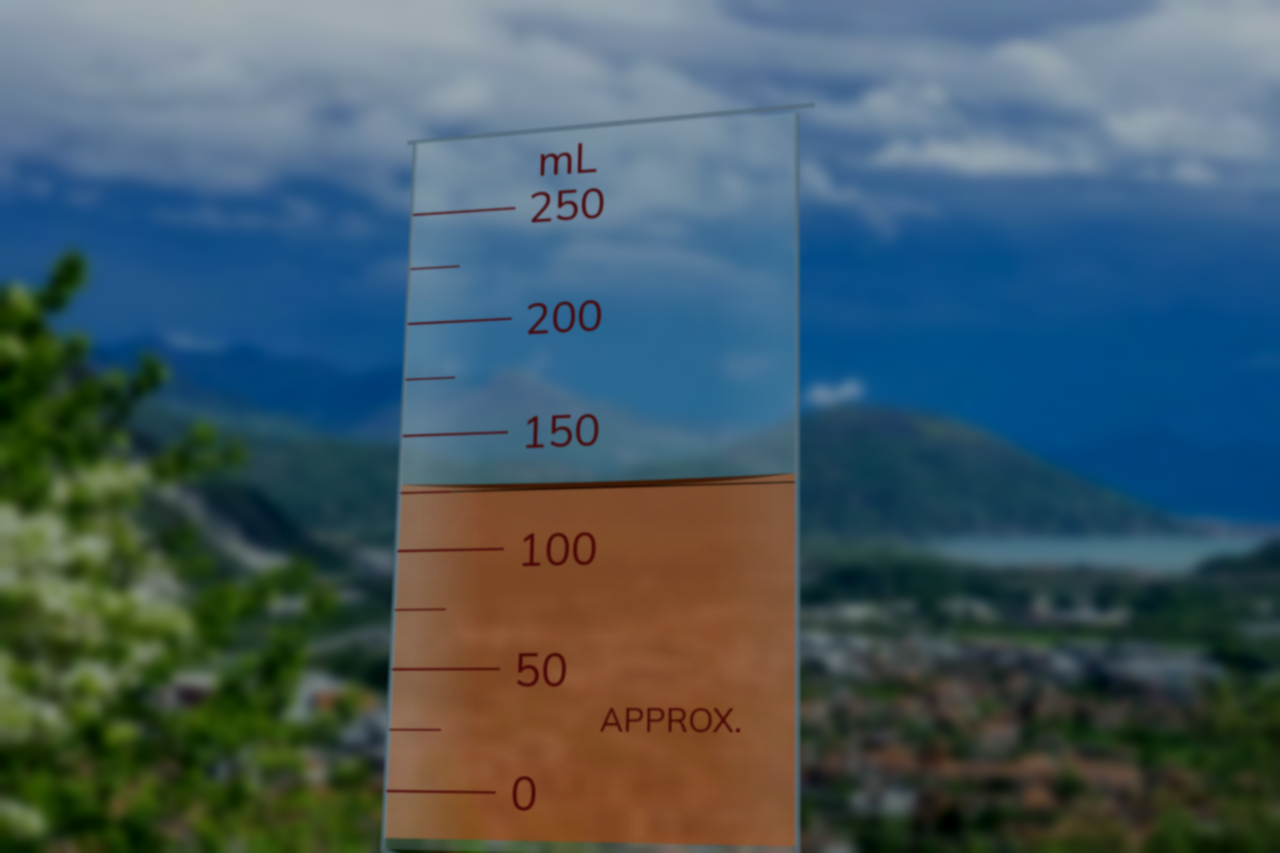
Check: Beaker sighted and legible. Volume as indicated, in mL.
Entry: 125 mL
